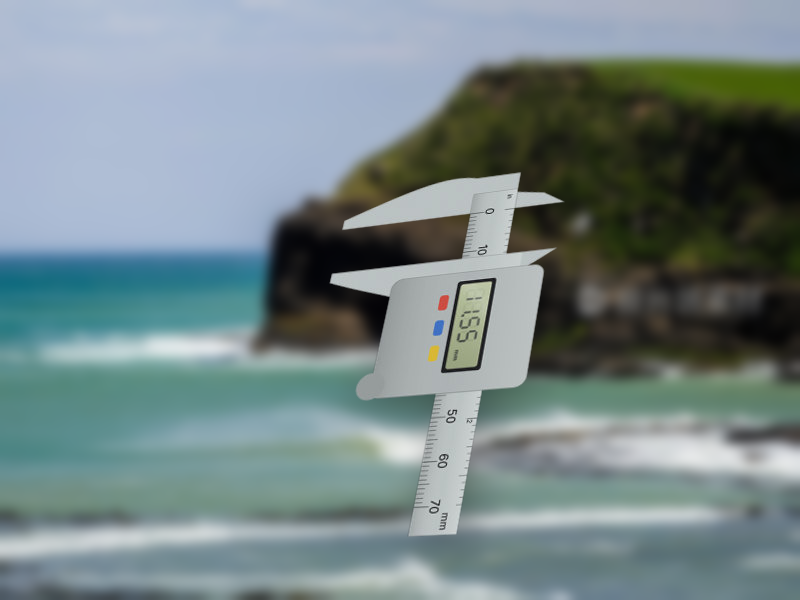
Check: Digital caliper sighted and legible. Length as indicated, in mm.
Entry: 11.55 mm
